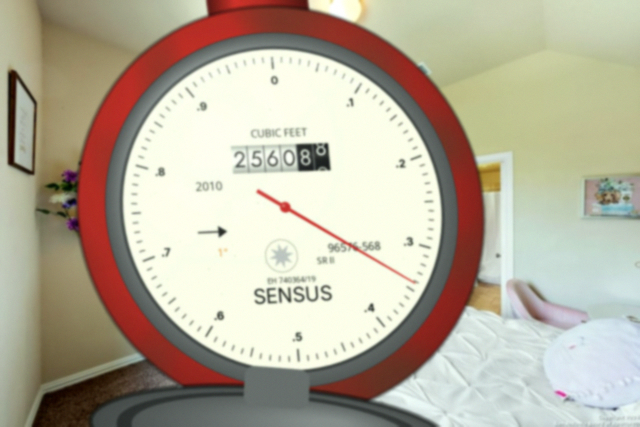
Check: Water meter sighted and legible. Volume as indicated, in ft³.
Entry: 256088.34 ft³
